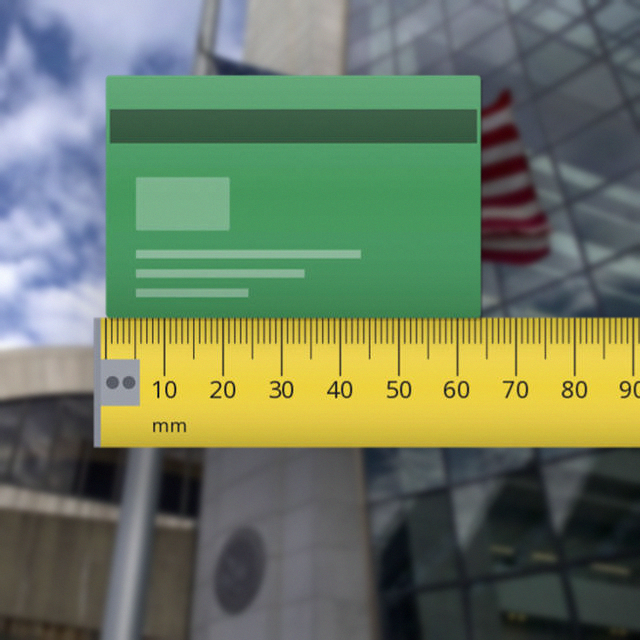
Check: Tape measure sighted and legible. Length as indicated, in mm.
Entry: 64 mm
